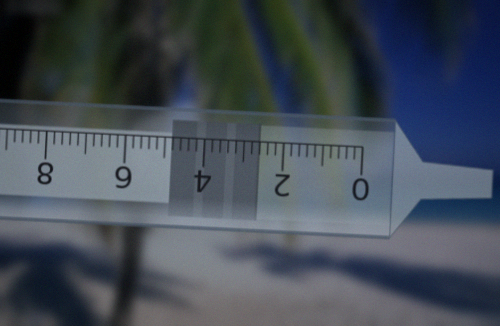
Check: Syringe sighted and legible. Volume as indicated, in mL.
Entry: 2.6 mL
